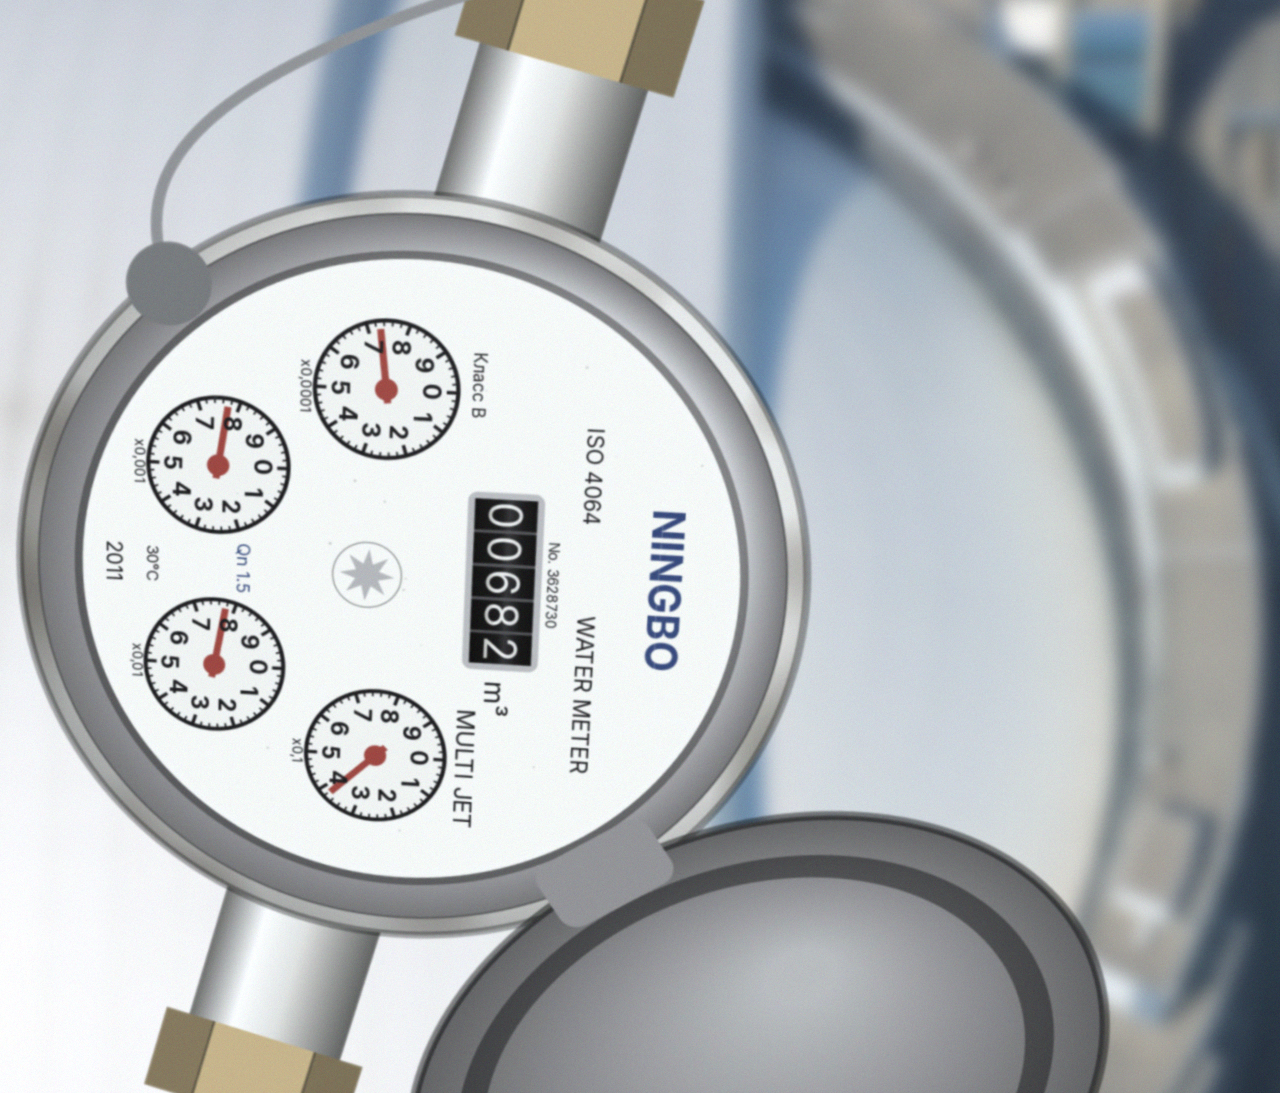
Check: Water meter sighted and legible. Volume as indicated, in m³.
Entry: 682.3777 m³
